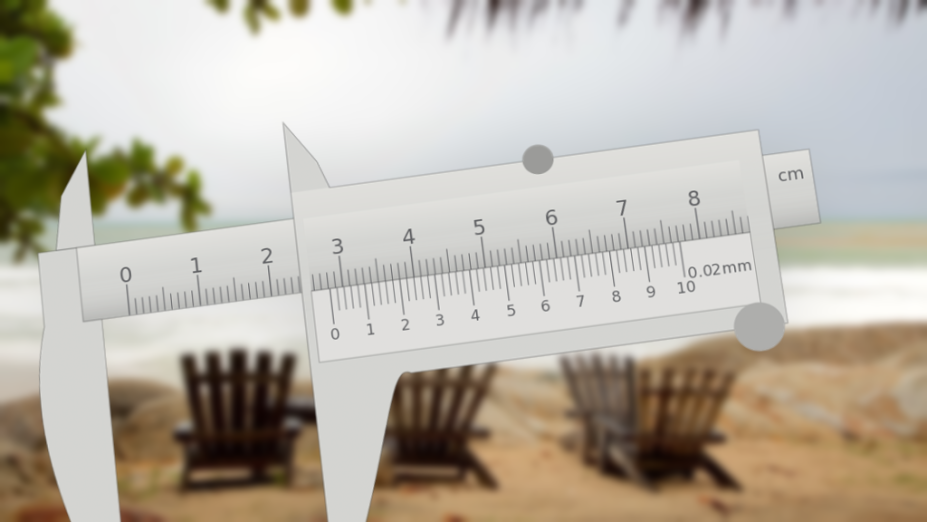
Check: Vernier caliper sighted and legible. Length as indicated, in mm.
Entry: 28.2 mm
